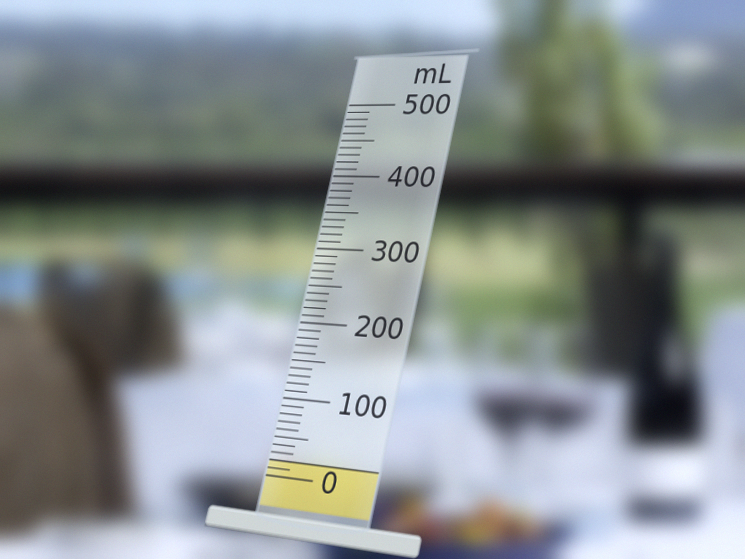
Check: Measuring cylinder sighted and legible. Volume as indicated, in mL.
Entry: 20 mL
